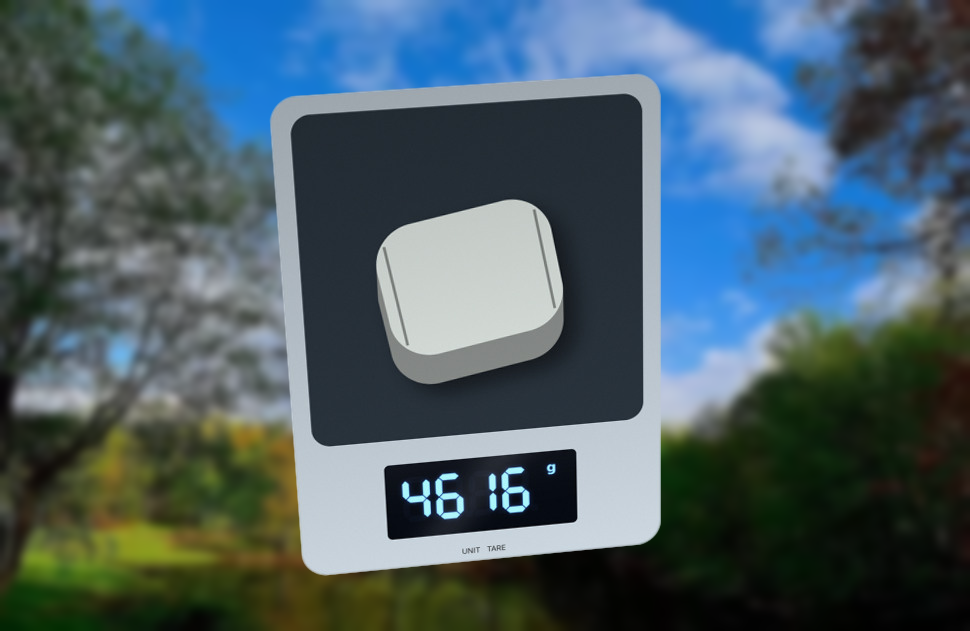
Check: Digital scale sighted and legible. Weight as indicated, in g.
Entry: 4616 g
